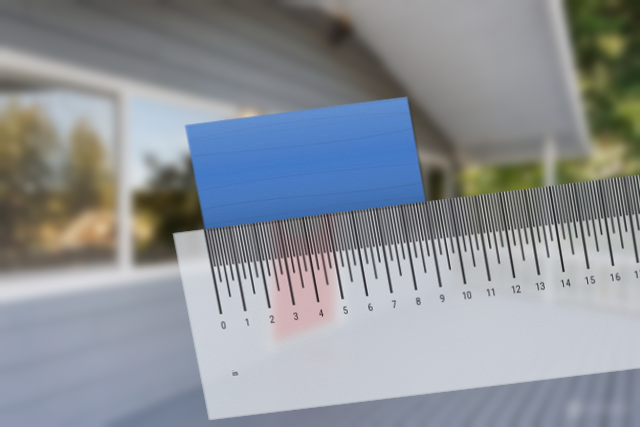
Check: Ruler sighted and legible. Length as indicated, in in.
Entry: 9 in
